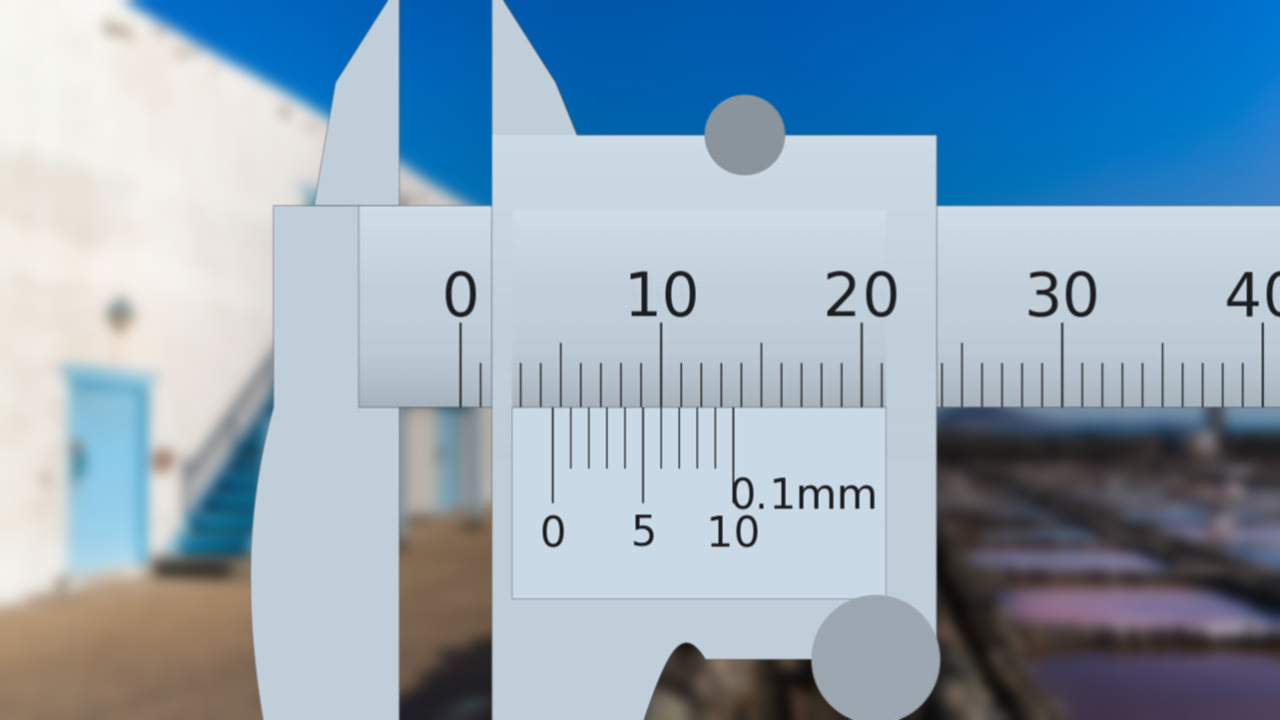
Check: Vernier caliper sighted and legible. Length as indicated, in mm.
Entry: 4.6 mm
